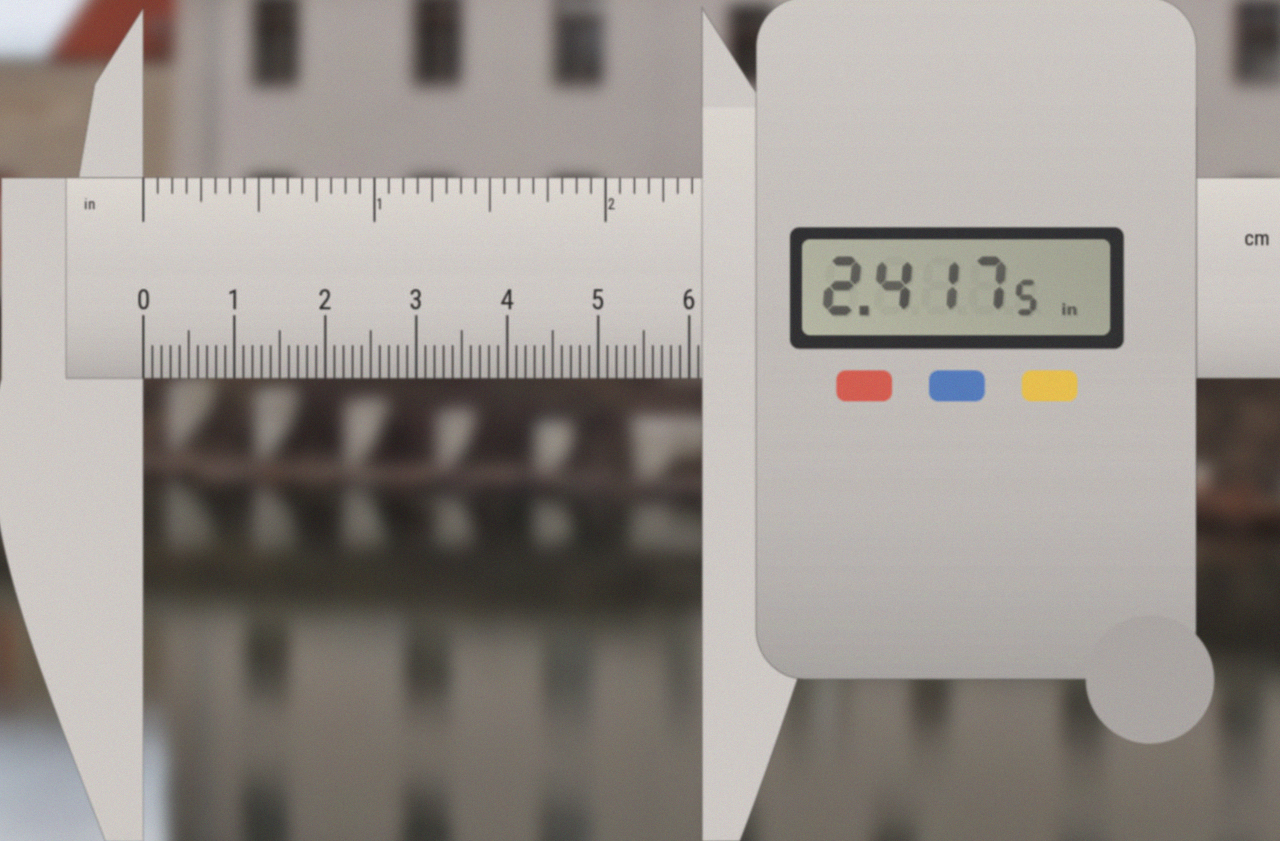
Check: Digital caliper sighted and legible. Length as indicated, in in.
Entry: 2.4175 in
